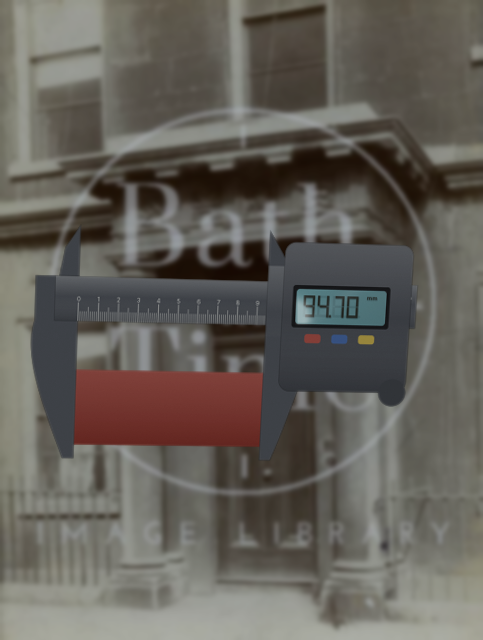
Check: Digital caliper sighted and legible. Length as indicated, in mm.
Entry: 94.70 mm
